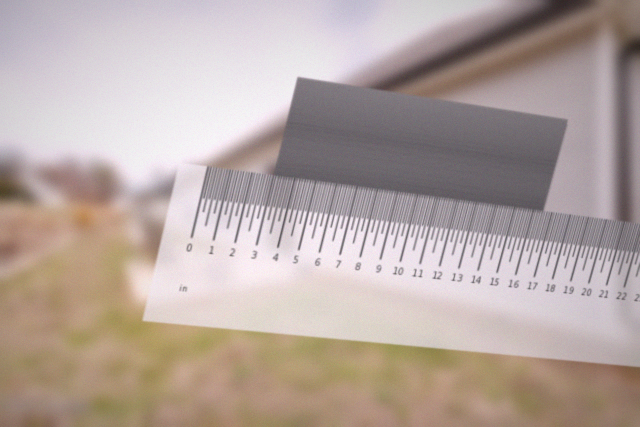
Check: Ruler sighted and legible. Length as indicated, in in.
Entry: 13.5 in
